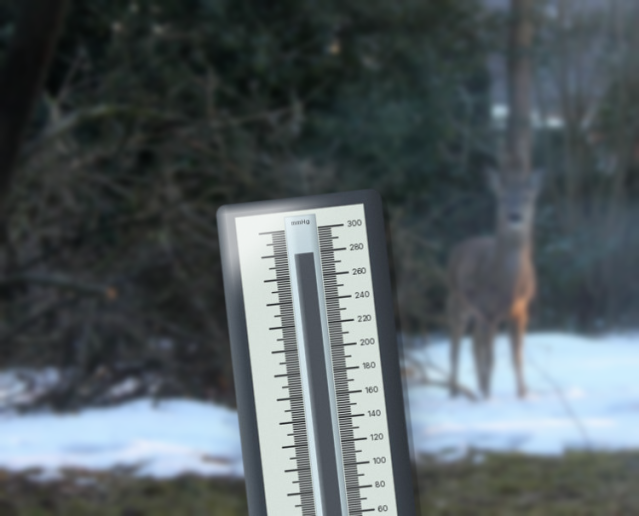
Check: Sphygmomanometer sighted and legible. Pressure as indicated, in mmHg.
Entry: 280 mmHg
